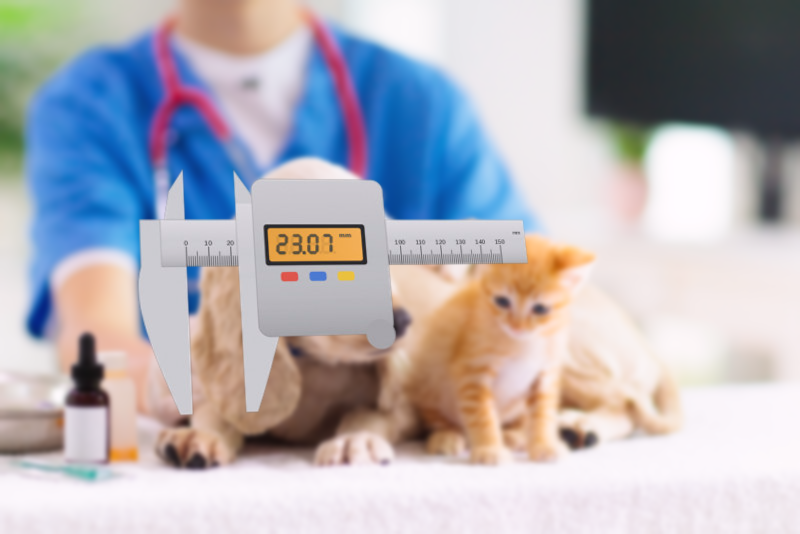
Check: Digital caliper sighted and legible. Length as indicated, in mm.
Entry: 23.07 mm
